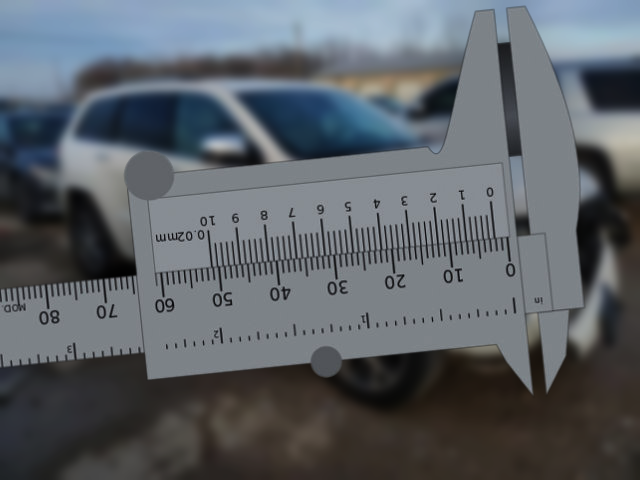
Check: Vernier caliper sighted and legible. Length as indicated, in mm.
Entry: 2.2 mm
